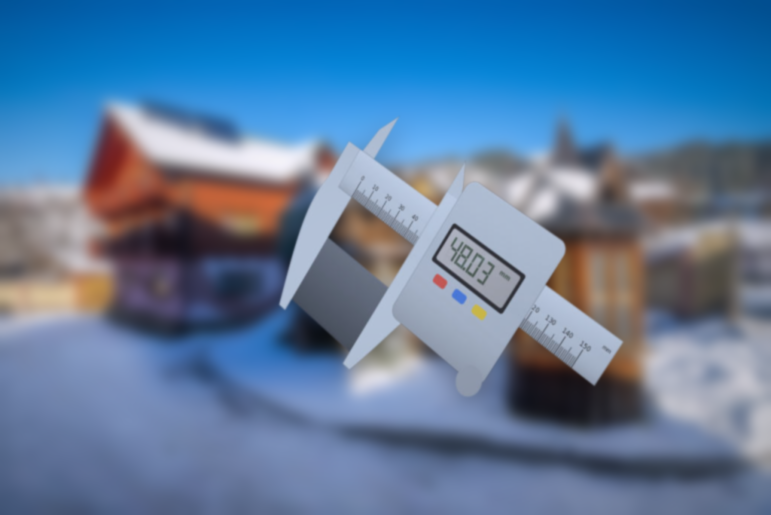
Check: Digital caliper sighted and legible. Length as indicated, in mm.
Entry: 48.03 mm
